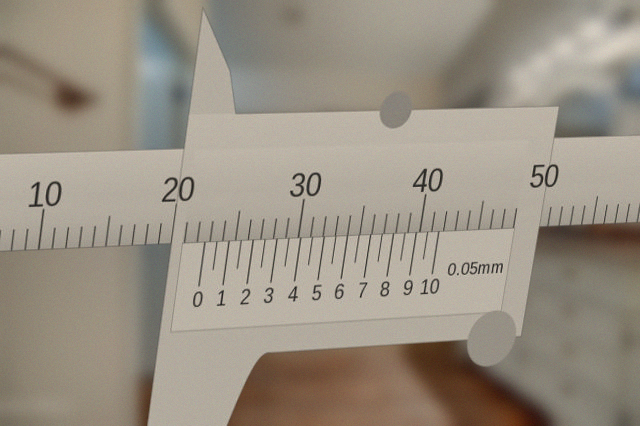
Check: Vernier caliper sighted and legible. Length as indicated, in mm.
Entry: 22.6 mm
